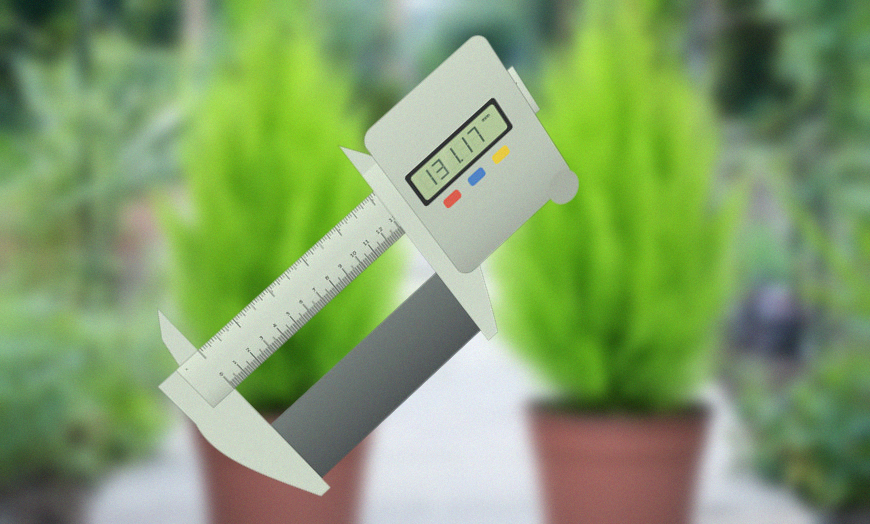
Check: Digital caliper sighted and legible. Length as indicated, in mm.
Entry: 131.17 mm
